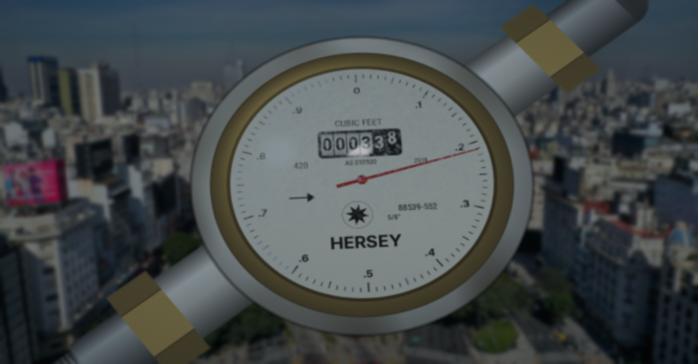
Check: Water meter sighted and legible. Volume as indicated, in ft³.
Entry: 338.21 ft³
